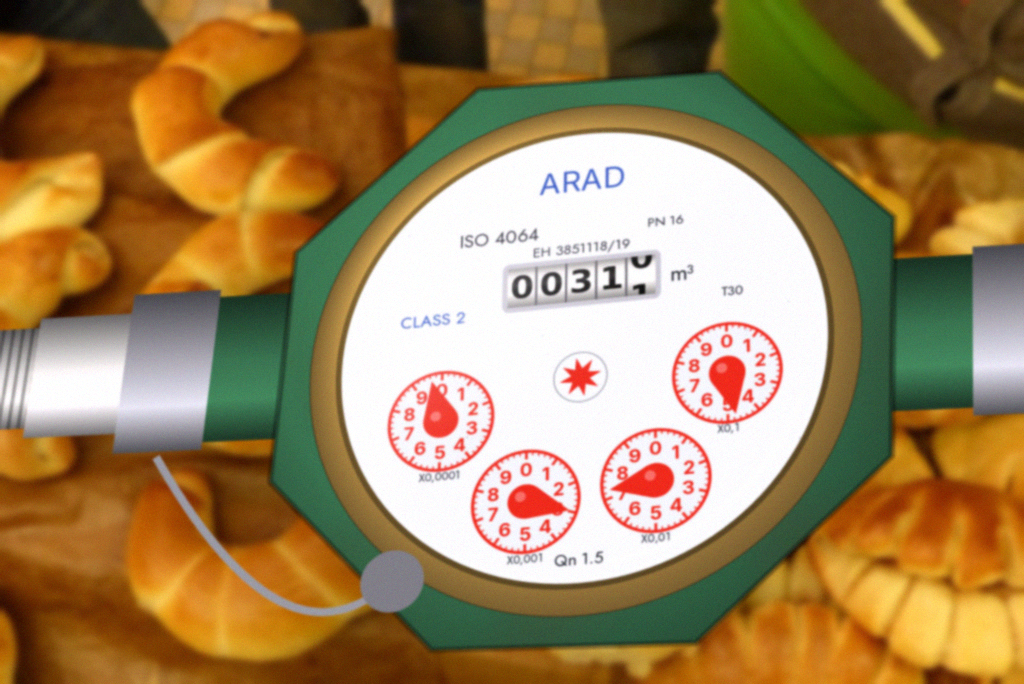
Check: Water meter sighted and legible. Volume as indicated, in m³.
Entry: 310.4729 m³
